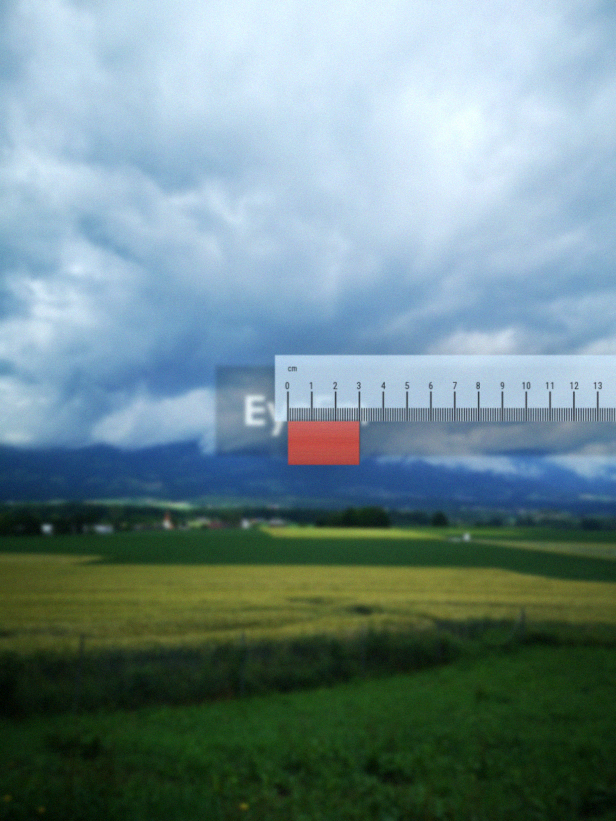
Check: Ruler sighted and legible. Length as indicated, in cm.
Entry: 3 cm
